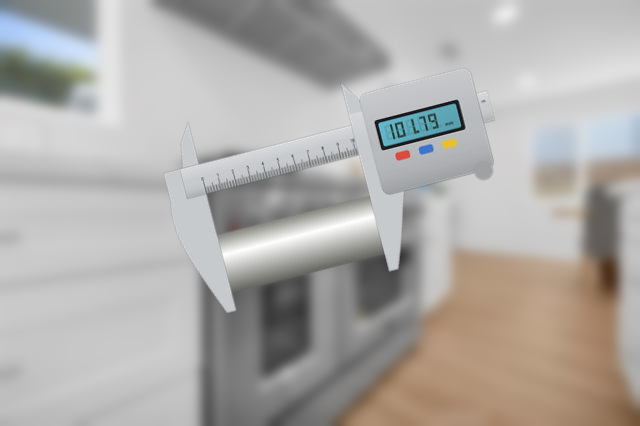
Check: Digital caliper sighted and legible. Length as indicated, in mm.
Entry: 101.79 mm
